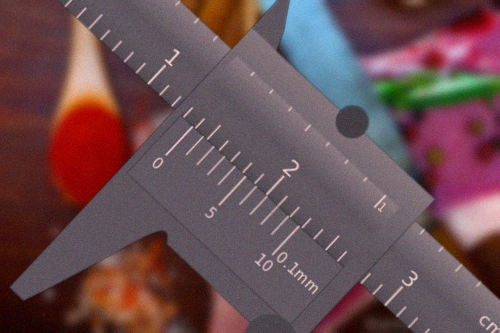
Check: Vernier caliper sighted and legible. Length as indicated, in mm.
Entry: 13.8 mm
